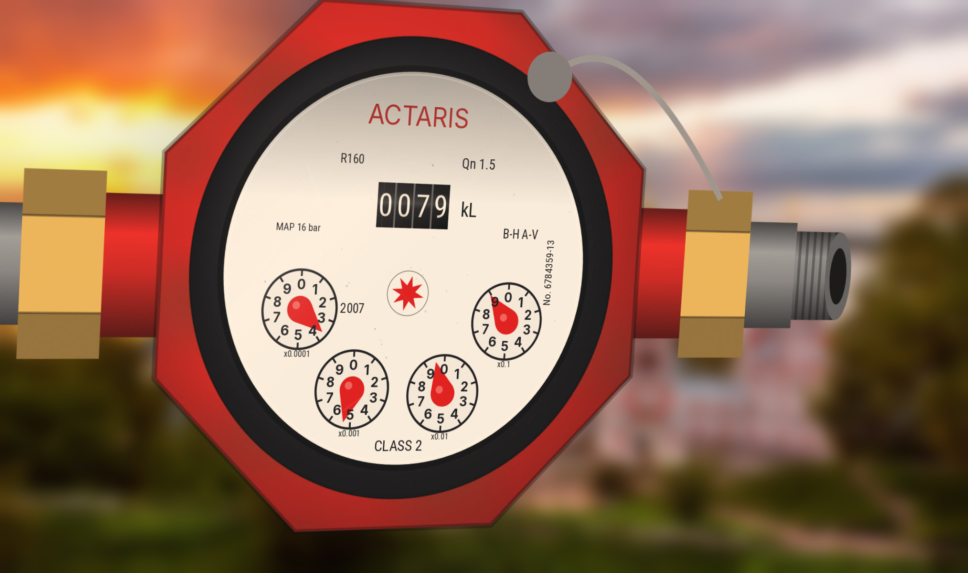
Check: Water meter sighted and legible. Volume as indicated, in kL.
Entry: 79.8953 kL
